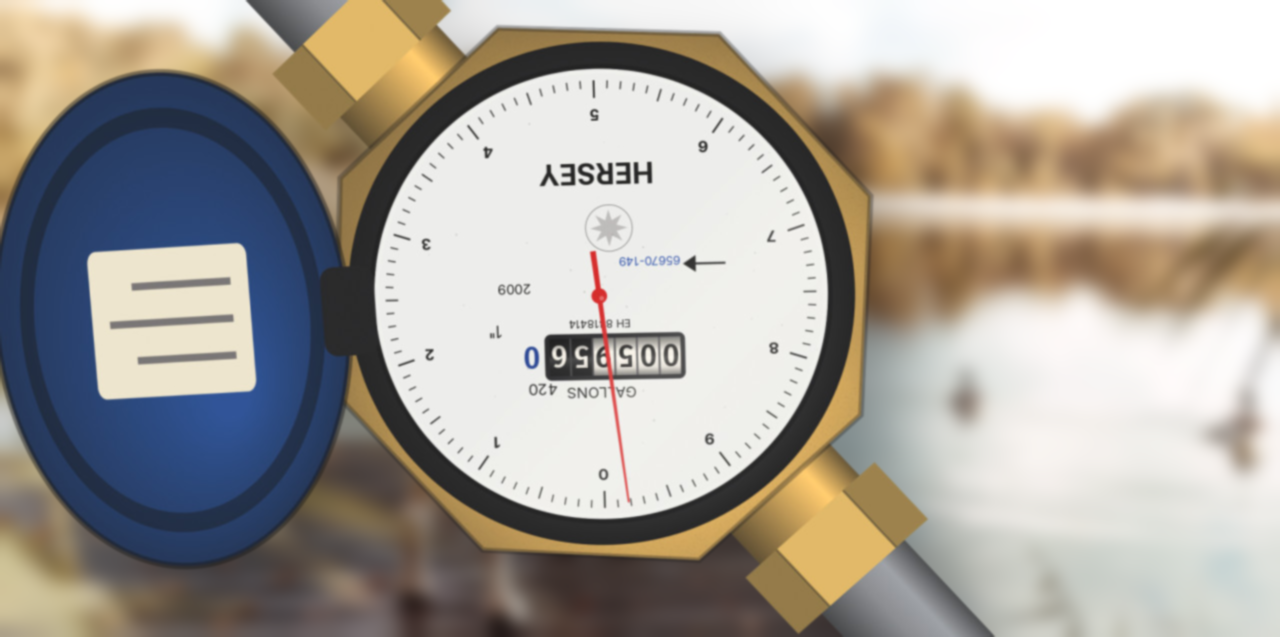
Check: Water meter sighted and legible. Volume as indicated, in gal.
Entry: 59559.8 gal
